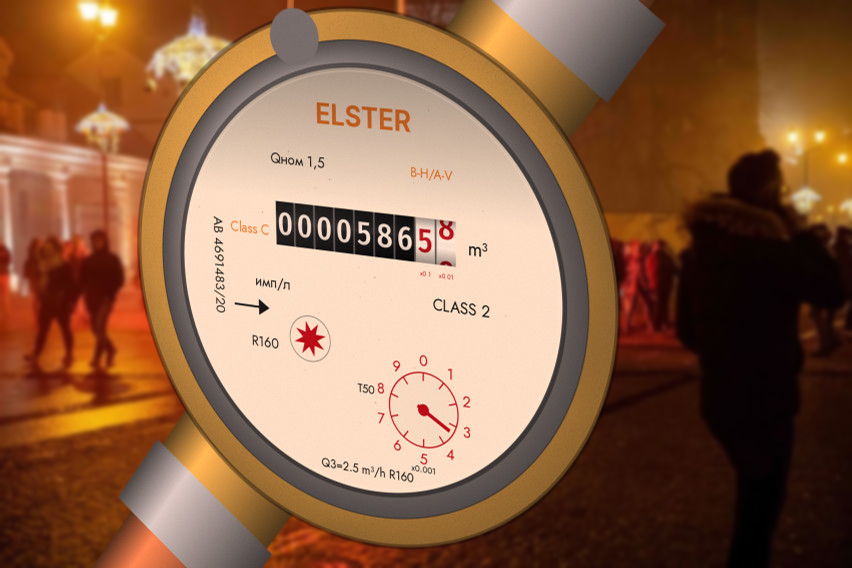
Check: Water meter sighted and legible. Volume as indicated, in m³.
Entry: 586.583 m³
